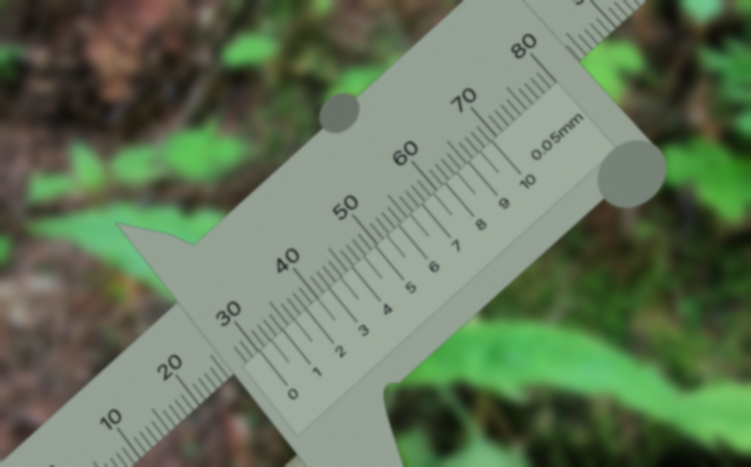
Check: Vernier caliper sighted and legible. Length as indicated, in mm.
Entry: 30.2 mm
